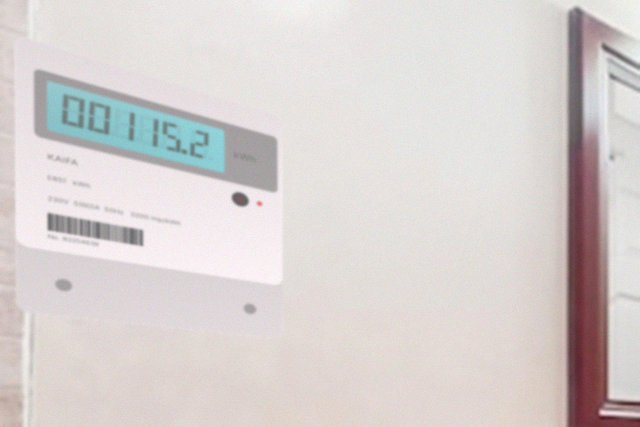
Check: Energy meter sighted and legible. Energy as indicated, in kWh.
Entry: 115.2 kWh
